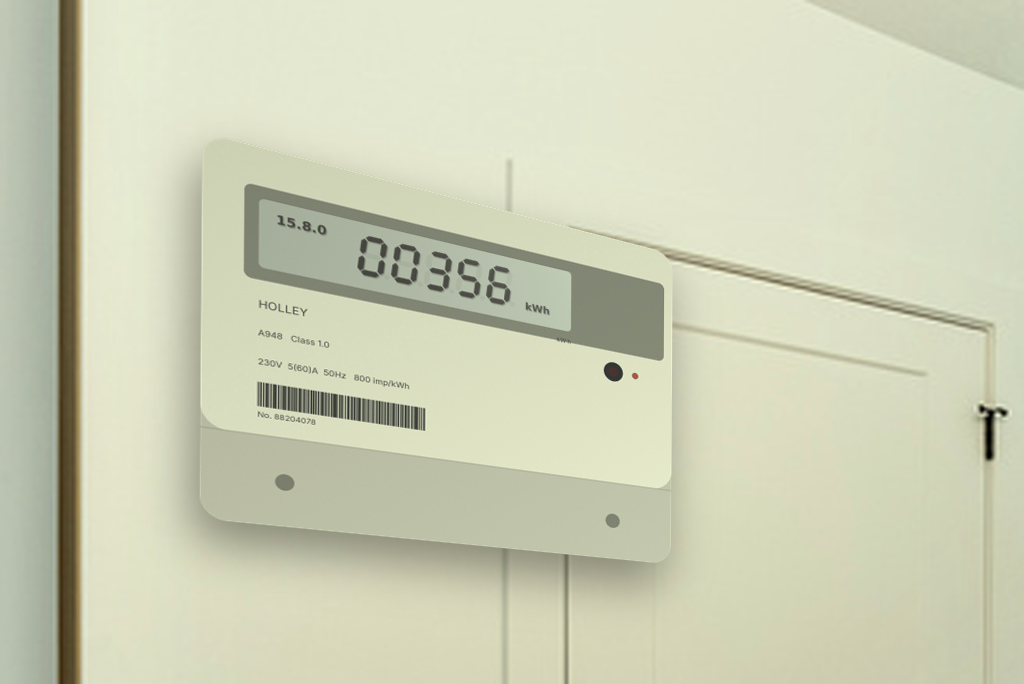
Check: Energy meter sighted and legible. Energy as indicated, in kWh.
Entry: 356 kWh
